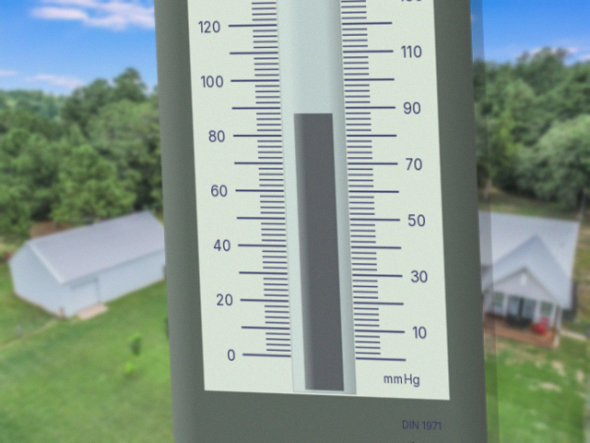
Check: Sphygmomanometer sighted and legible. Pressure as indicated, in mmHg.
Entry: 88 mmHg
